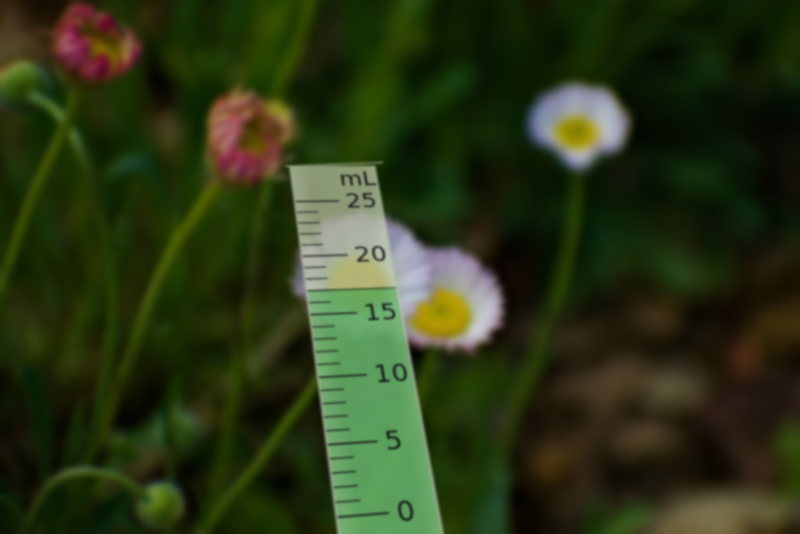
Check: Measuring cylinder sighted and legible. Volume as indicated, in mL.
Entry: 17 mL
